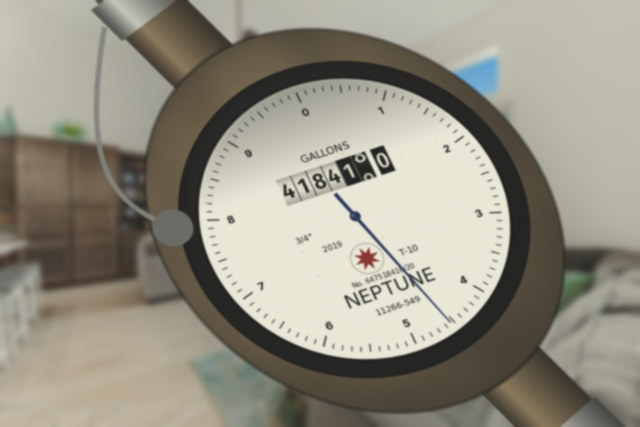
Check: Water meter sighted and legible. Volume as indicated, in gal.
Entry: 4184184.5 gal
